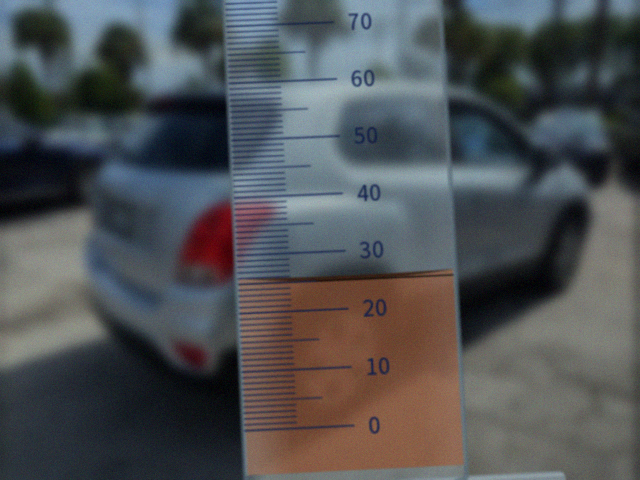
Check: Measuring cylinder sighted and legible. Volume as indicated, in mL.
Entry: 25 mL
